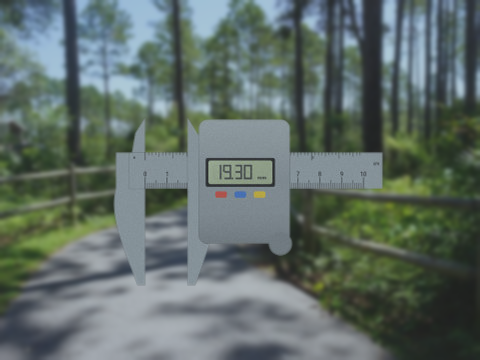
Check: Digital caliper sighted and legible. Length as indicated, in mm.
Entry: 19.30 mm
